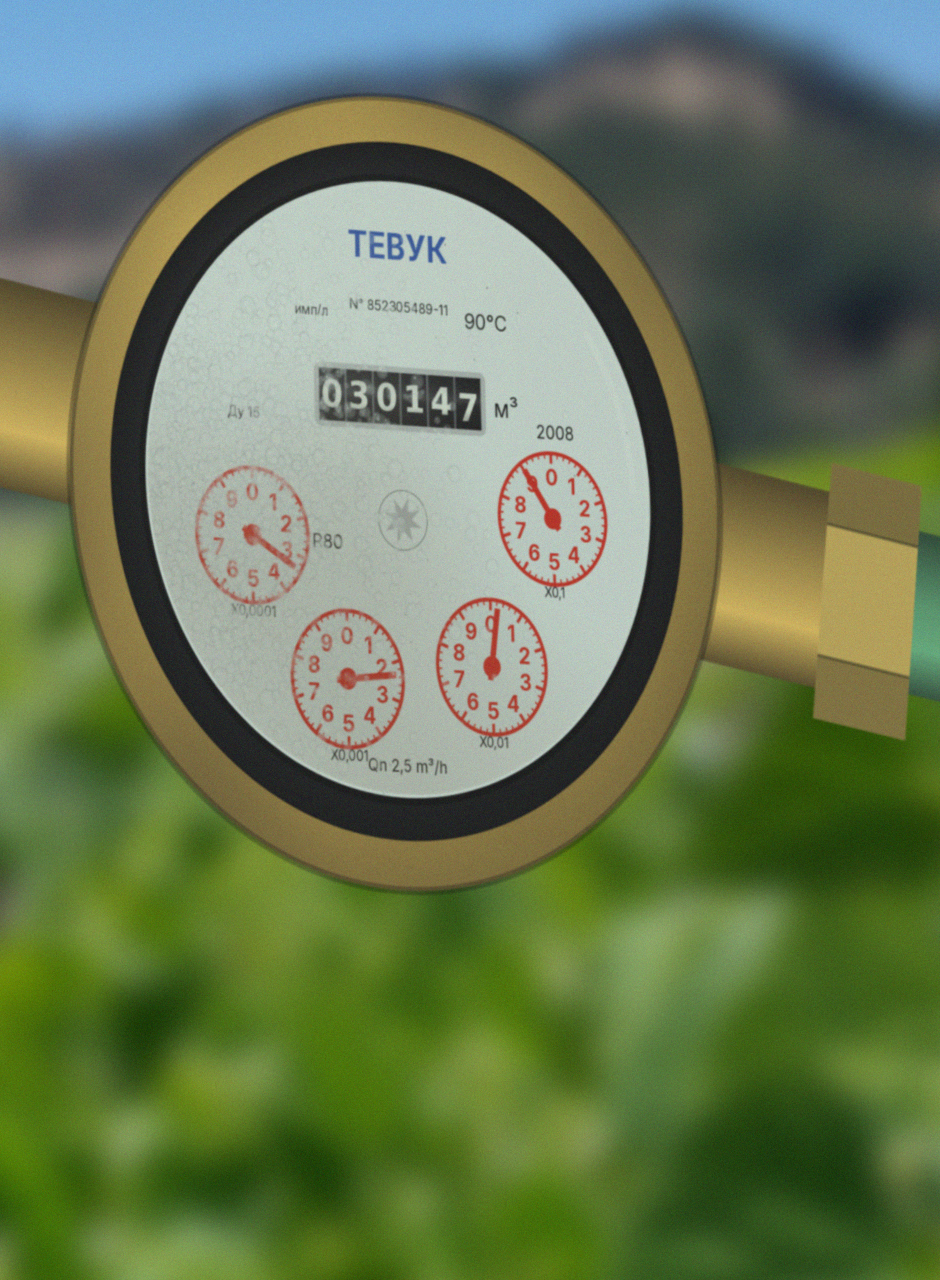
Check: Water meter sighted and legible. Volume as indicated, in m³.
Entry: 30146.9023 m³
